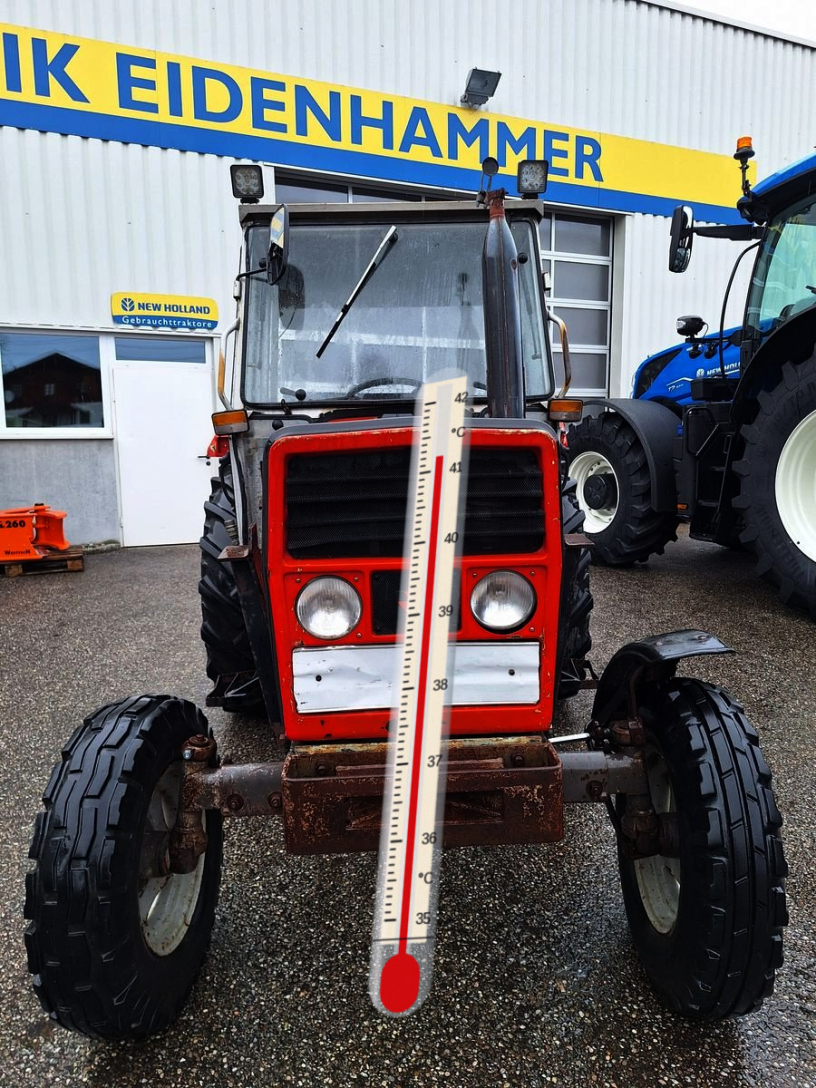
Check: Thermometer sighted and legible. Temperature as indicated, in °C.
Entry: 41.2 °C
